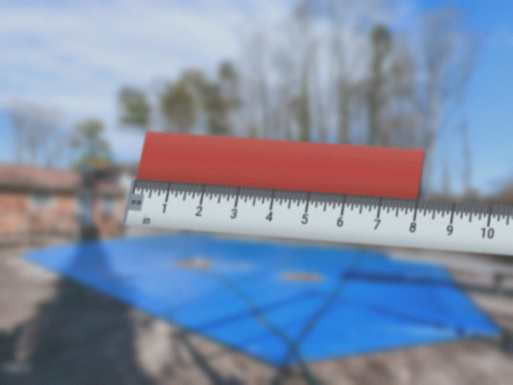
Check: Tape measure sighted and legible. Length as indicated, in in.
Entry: 8 in
